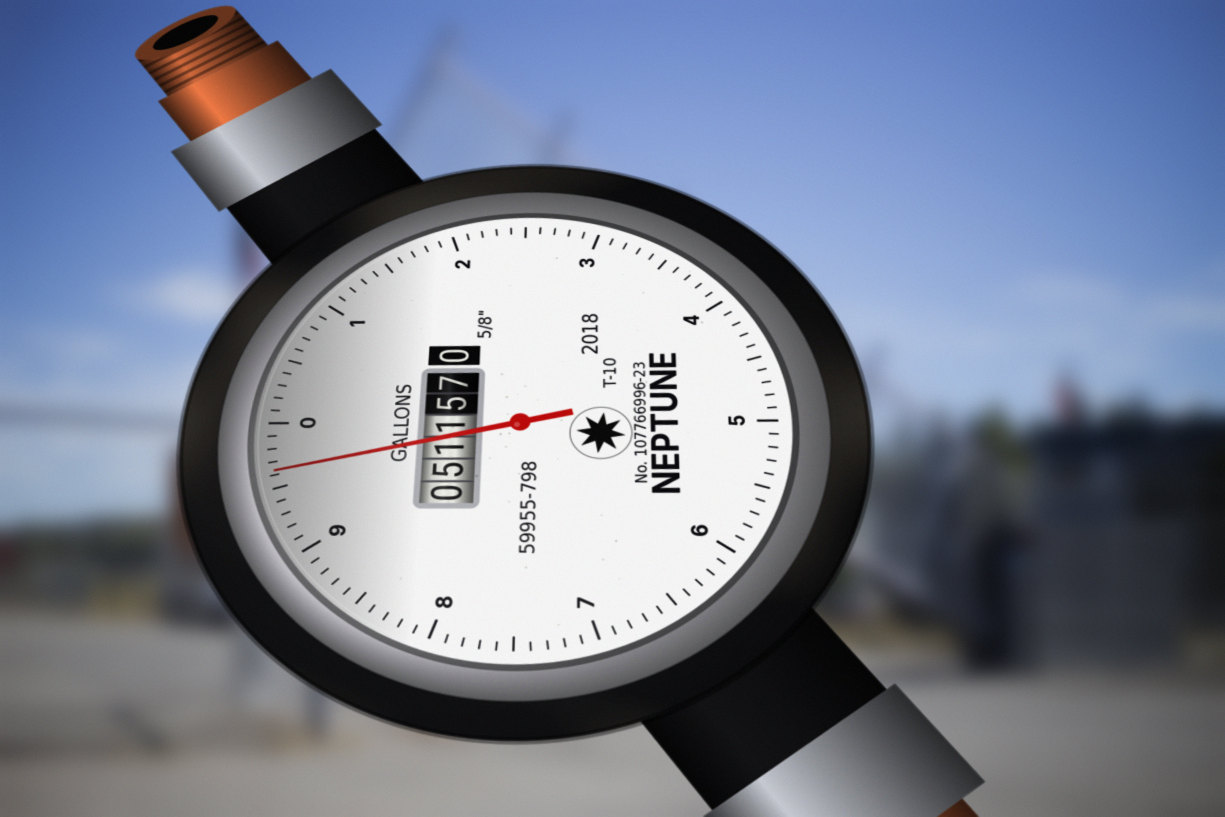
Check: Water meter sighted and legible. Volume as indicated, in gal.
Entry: 511569.6 gal
